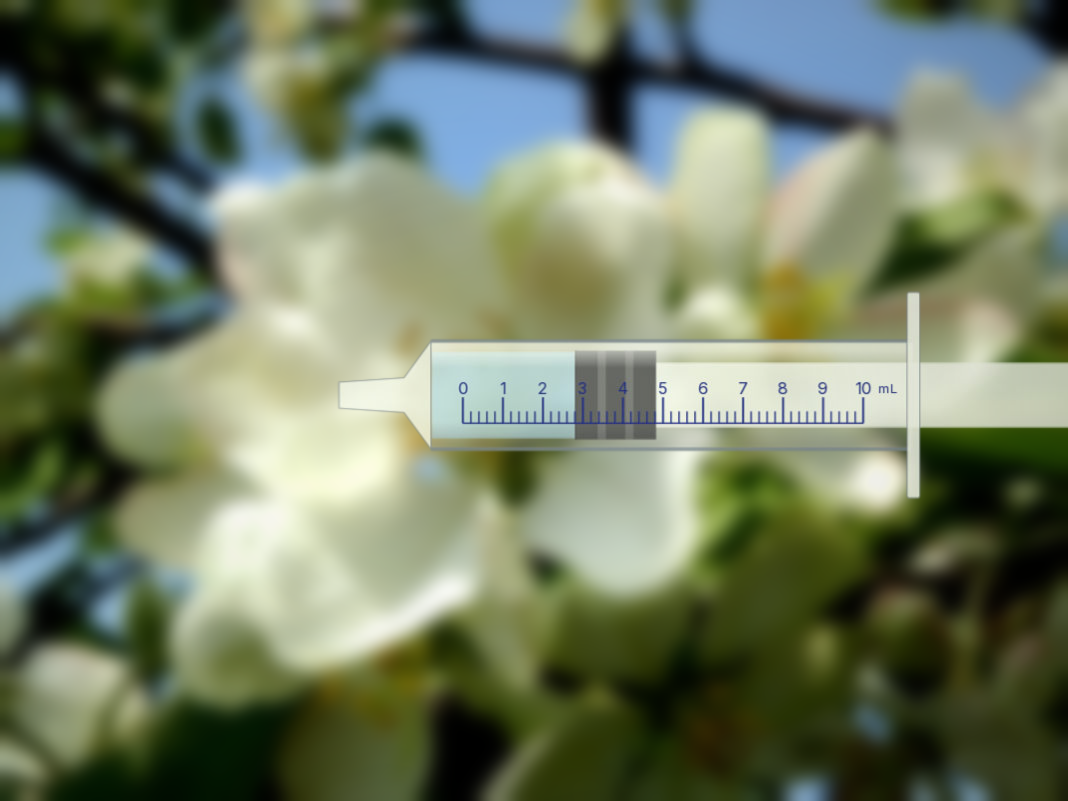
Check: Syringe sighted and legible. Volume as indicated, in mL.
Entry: 2.8 mL
